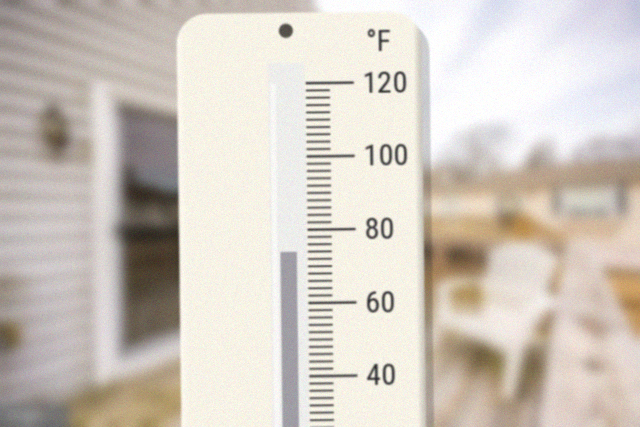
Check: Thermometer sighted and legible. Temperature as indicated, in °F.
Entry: 74 °F
